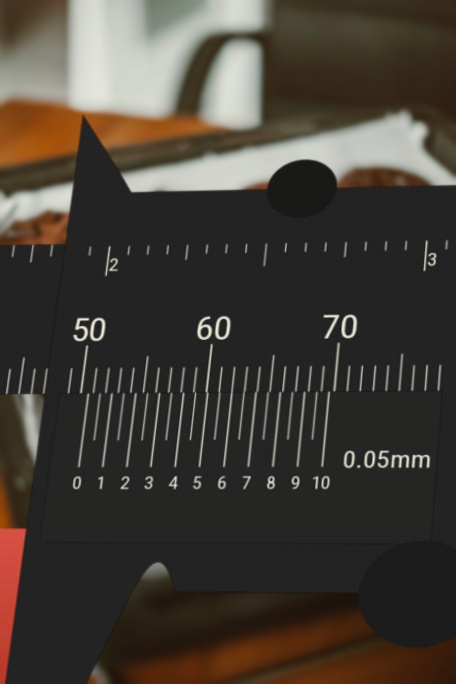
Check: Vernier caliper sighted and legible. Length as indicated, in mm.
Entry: 50.6 mm
